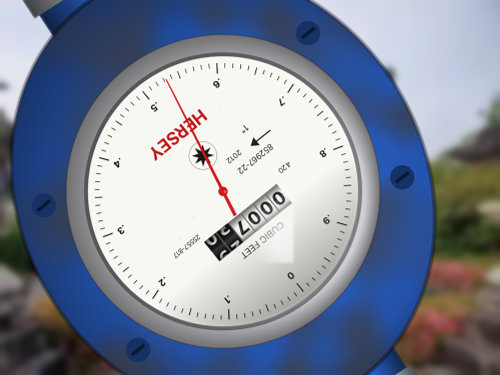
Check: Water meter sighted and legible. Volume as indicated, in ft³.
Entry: 729.53 ft³
